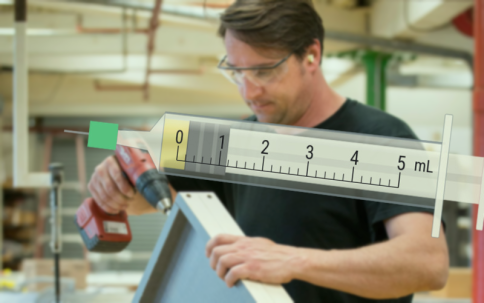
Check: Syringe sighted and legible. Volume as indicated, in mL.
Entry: 0.2 mL
